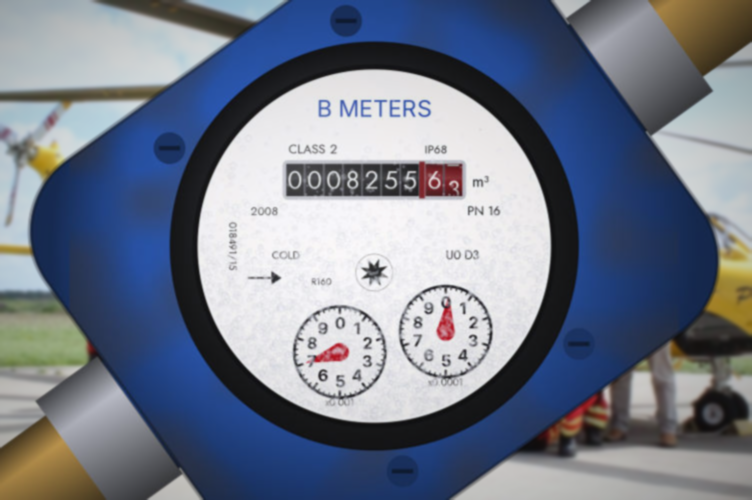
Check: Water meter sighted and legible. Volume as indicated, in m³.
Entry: 8255.6270 m³
